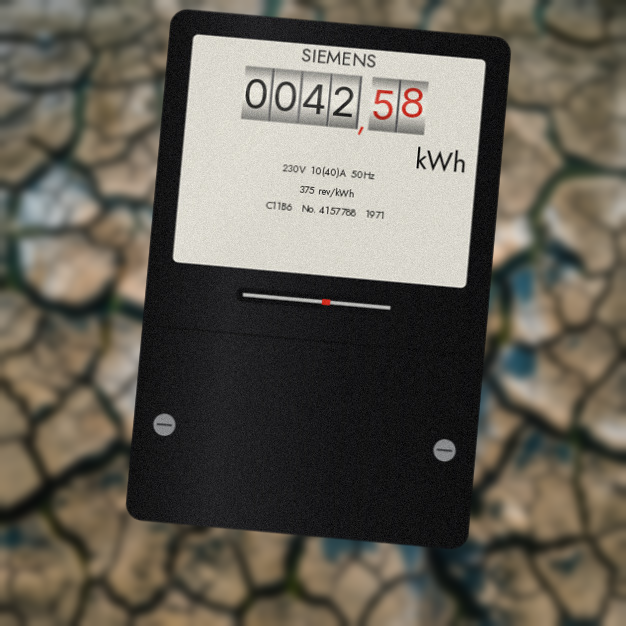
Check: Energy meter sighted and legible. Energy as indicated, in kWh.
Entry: 42.58 kWh
